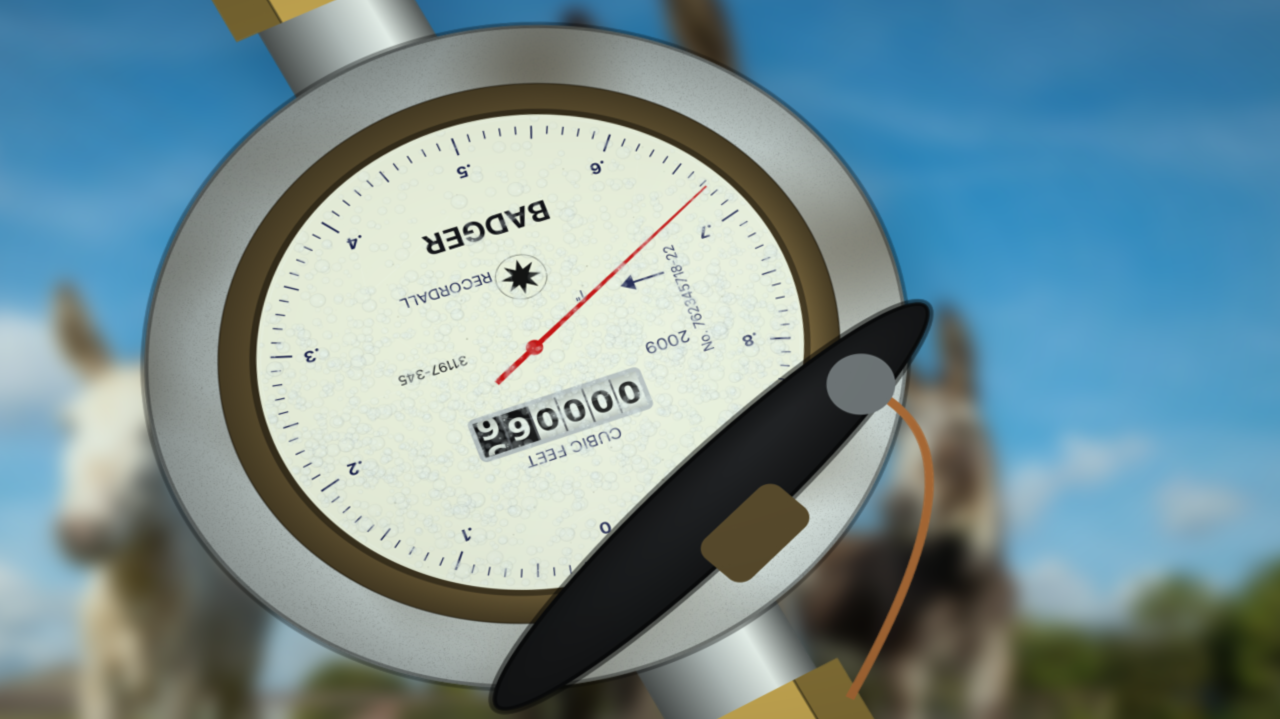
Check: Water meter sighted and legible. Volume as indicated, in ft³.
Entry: 65.67 ft³
